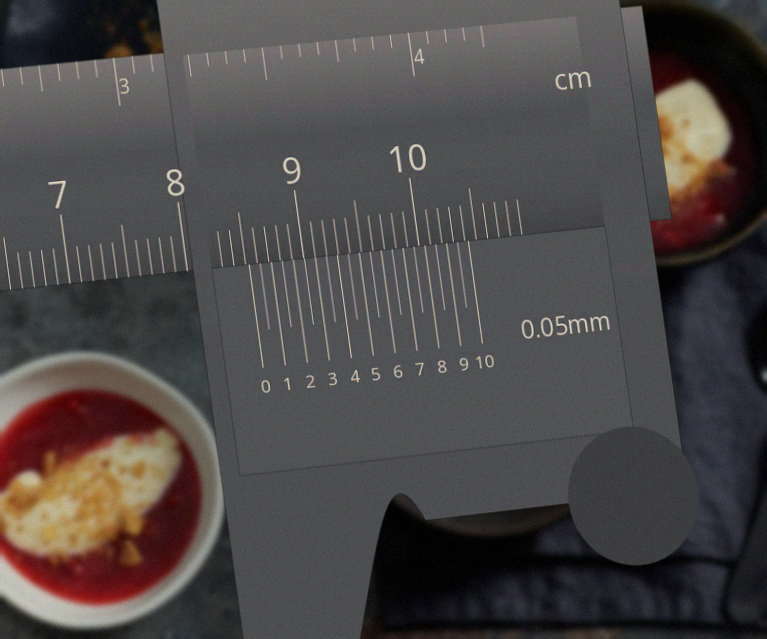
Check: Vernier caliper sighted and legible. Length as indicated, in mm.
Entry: 85.3 mm
